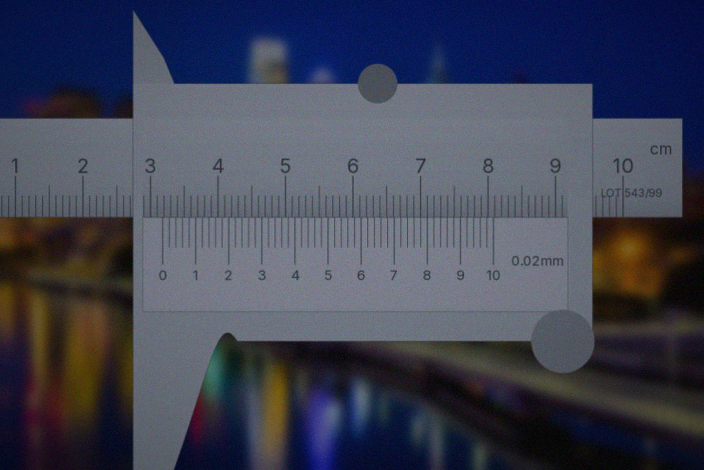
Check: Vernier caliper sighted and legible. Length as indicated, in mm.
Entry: 31.8 mm
